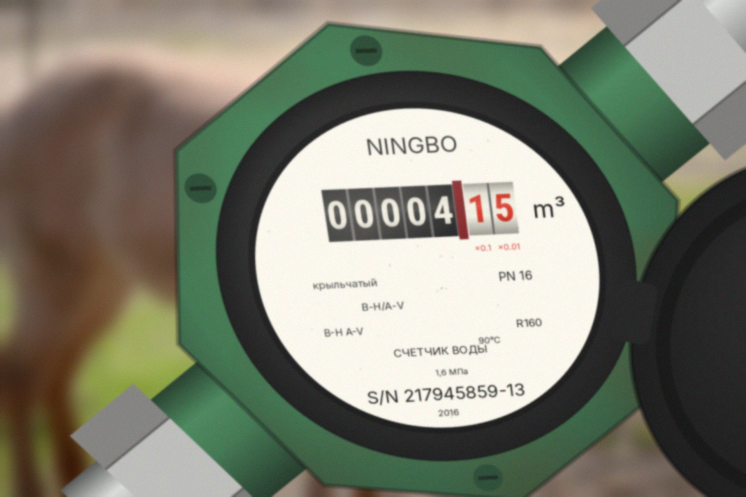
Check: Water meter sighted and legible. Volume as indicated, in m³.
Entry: 4.15 m³
